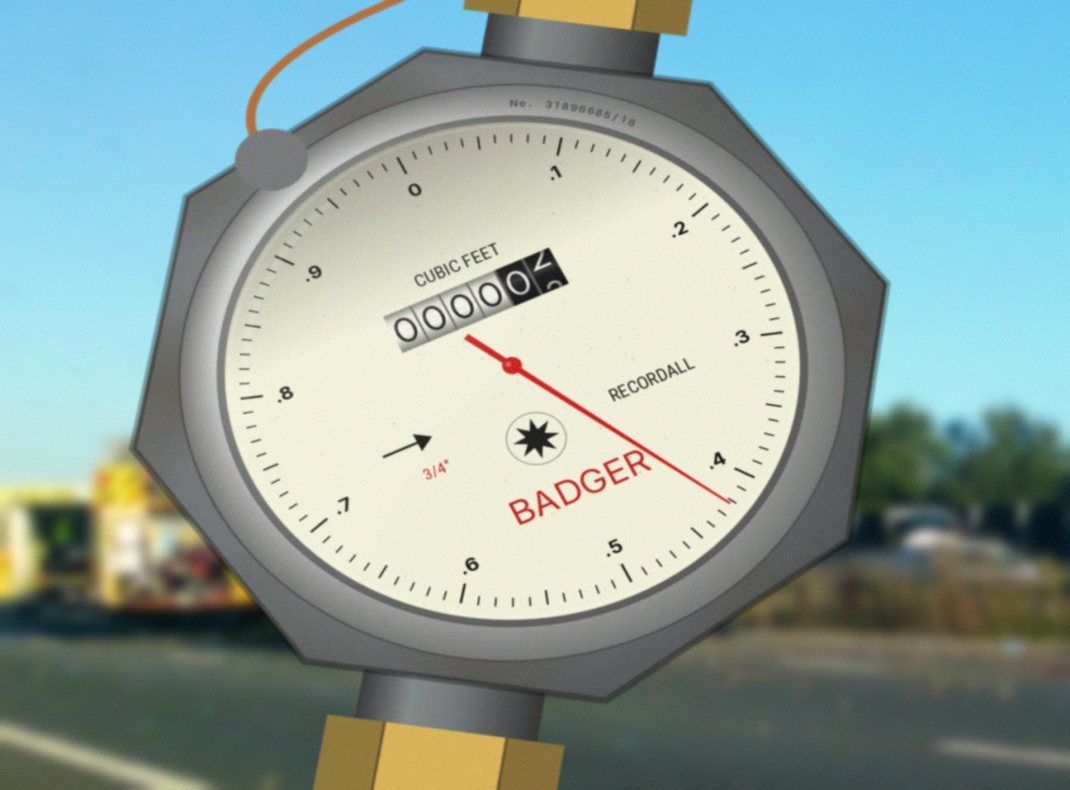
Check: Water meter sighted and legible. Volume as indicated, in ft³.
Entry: 2.42 ft³
